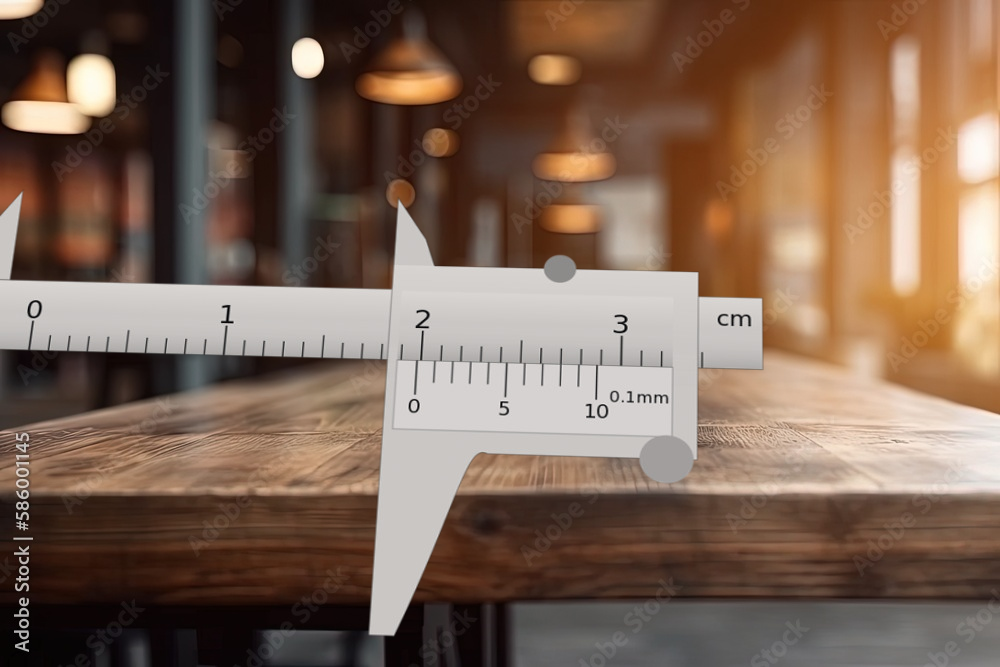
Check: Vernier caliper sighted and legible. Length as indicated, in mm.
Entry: 19.8 mm
